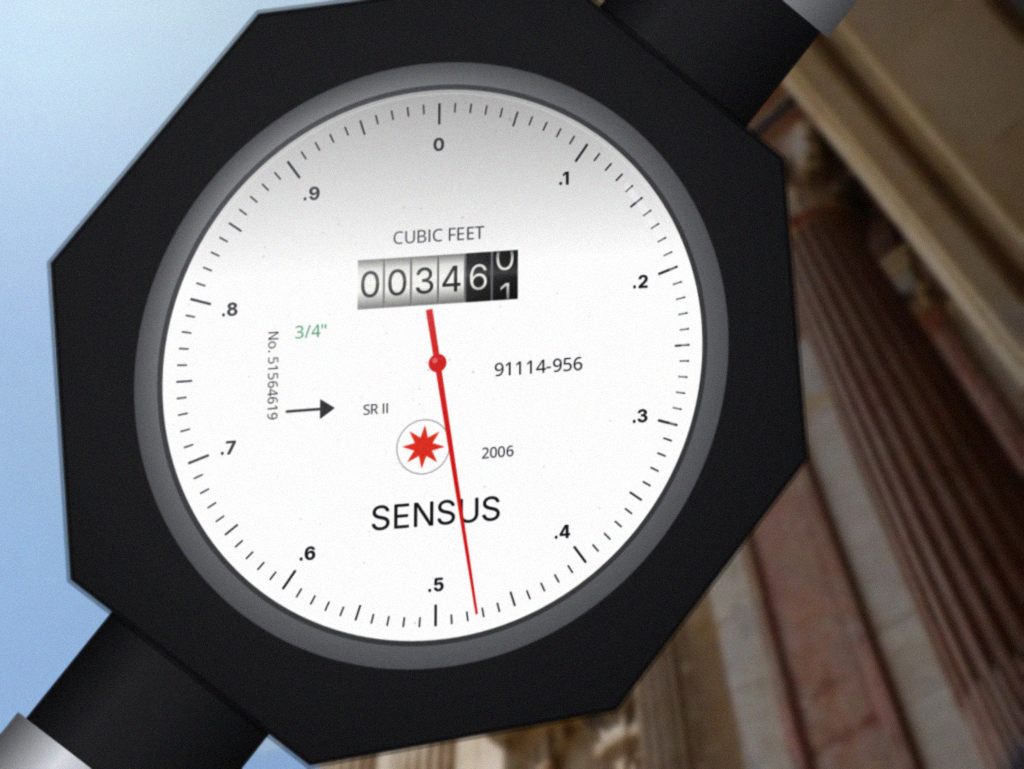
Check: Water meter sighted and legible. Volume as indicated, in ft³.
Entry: 3460.47 ft³
